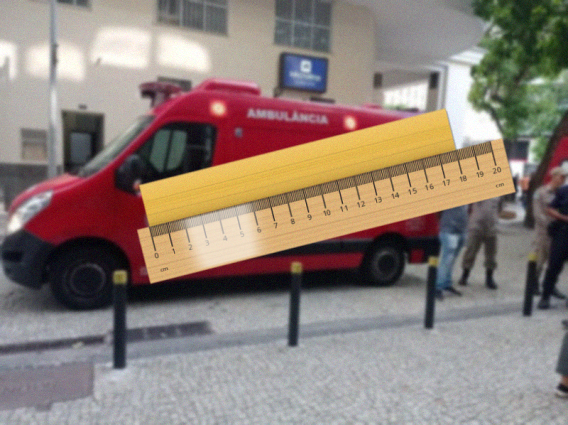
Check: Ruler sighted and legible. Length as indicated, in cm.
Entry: 18 cm
